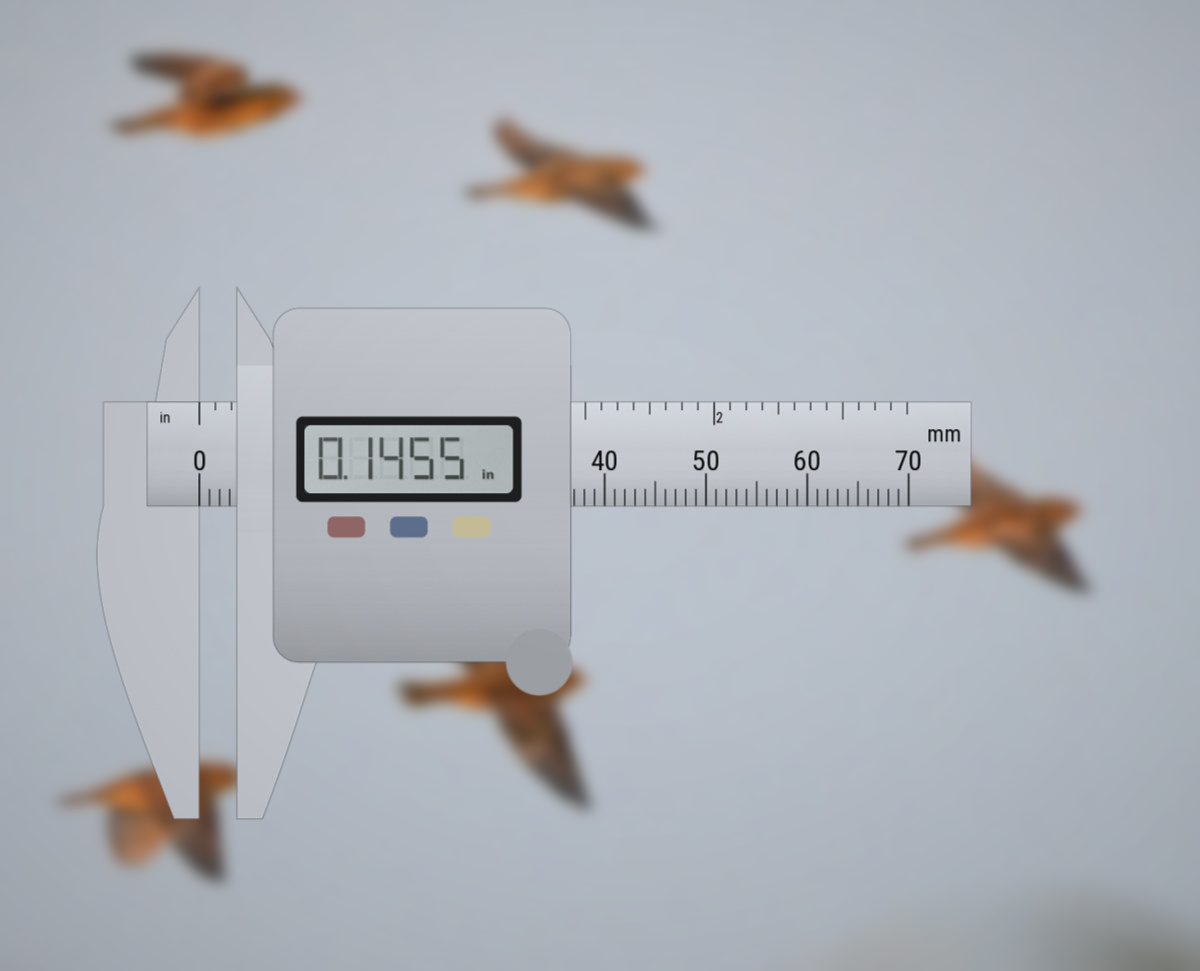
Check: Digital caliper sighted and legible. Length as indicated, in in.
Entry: 0.1455 in
